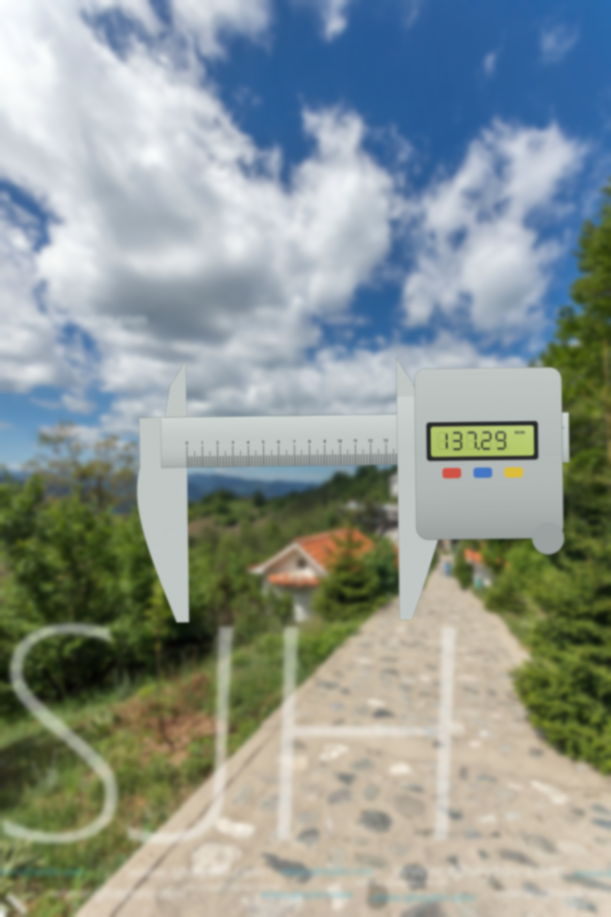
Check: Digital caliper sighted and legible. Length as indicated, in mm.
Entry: 137.29 mm
